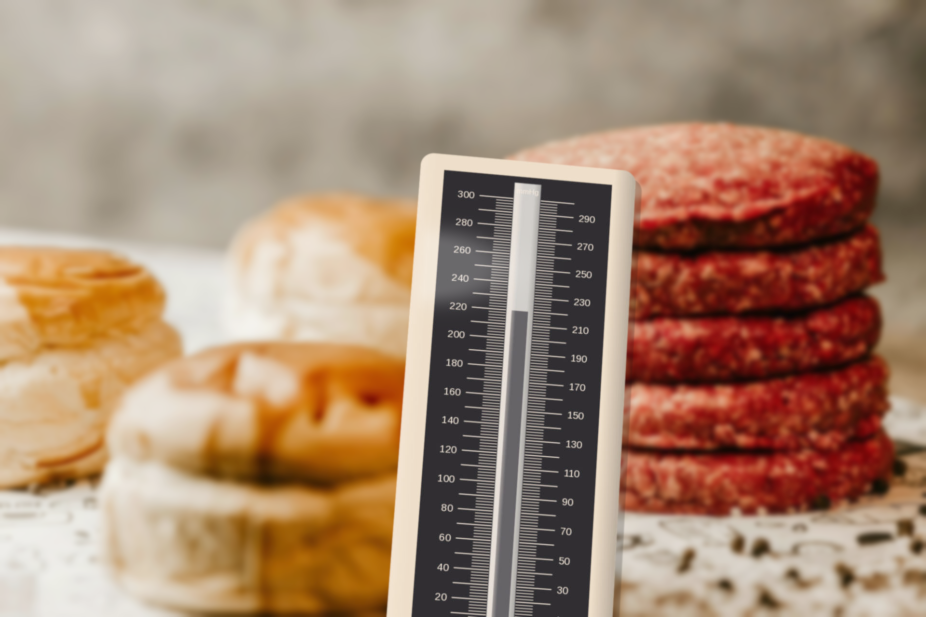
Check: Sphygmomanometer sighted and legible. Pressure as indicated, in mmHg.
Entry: 220 mmHg
